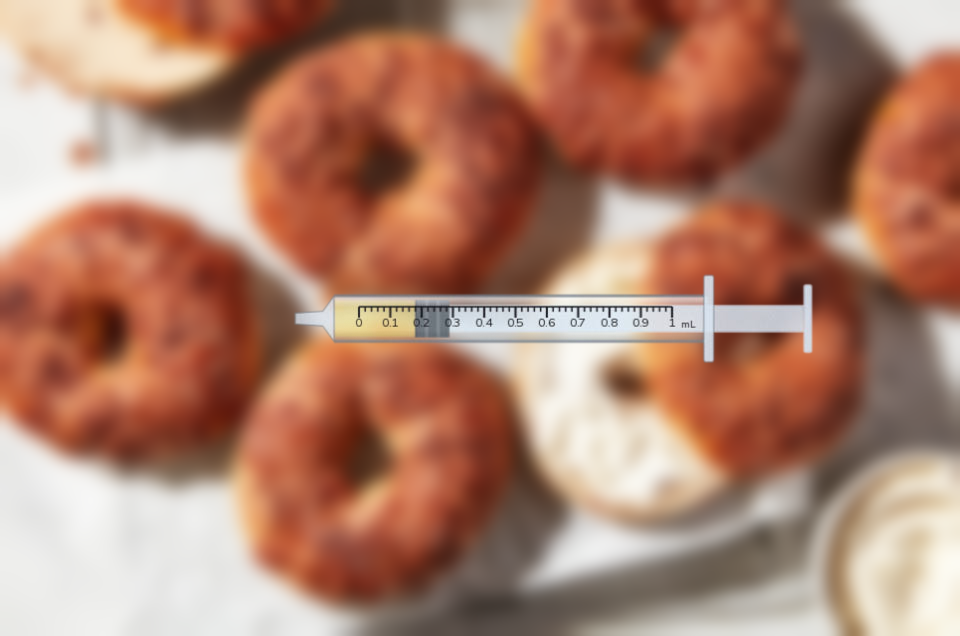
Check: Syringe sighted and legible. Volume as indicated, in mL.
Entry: 0.18 mL
